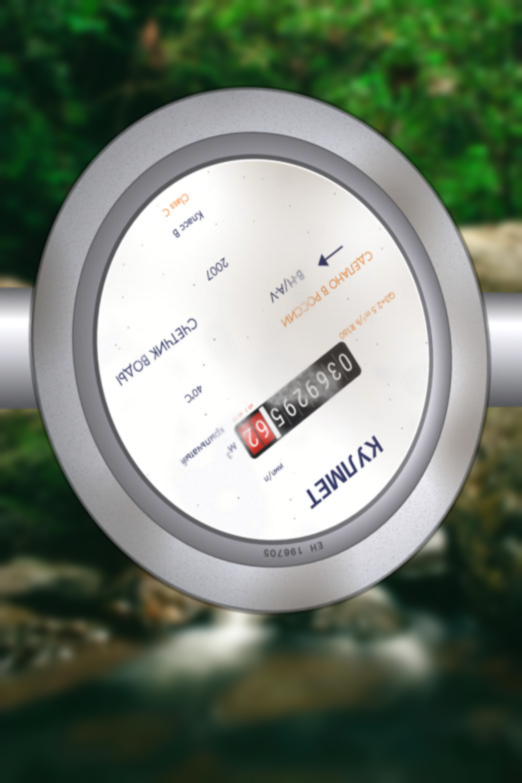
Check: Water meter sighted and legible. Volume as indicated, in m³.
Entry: 369295.62 m³
